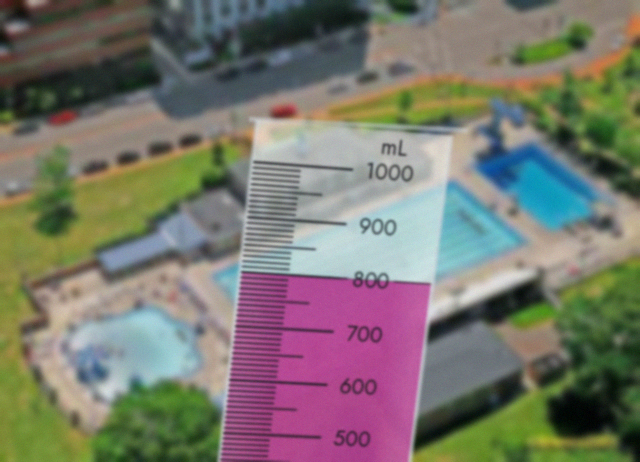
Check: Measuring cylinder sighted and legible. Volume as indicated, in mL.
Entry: 800 mL
